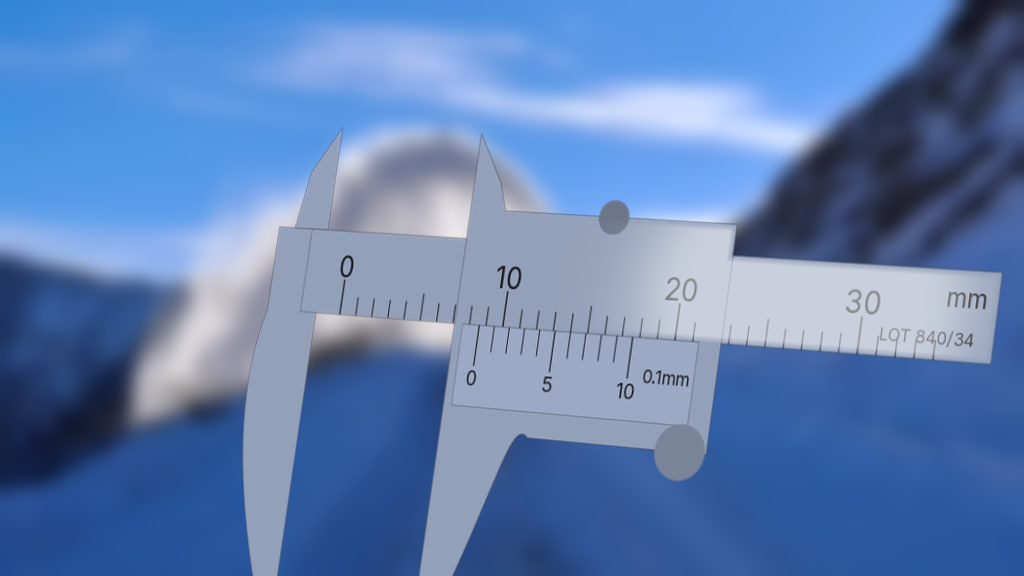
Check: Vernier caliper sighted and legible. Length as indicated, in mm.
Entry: 8.6 mm
